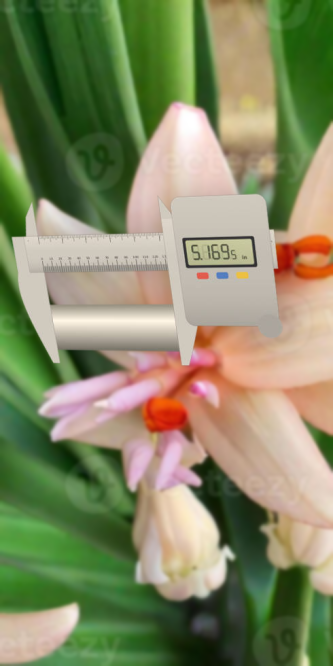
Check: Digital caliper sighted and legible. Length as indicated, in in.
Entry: 5.1695 in
